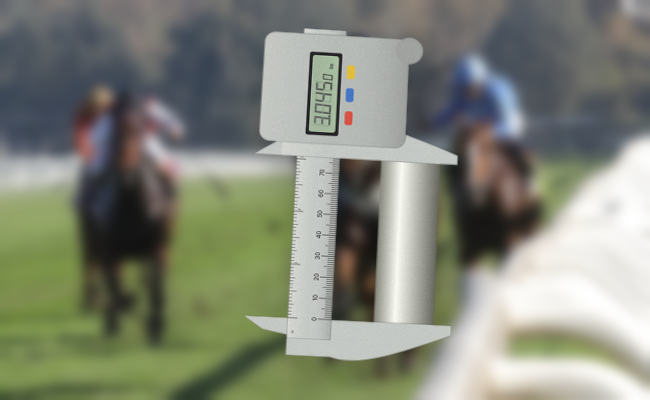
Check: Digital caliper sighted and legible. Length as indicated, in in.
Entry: 3.0450 in
